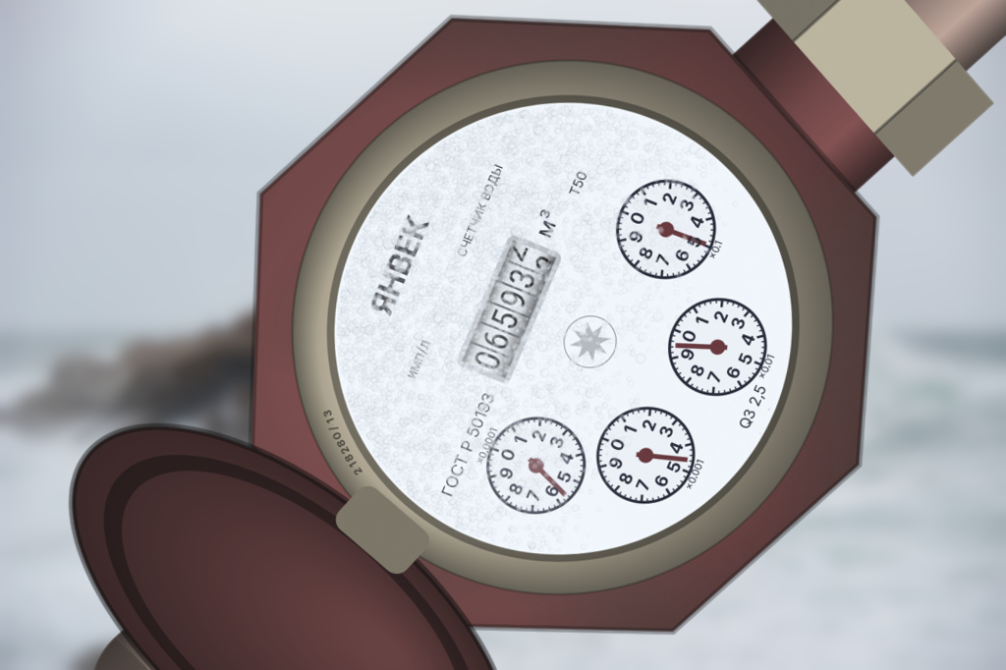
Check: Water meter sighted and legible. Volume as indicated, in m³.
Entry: 65932.4945 m³
